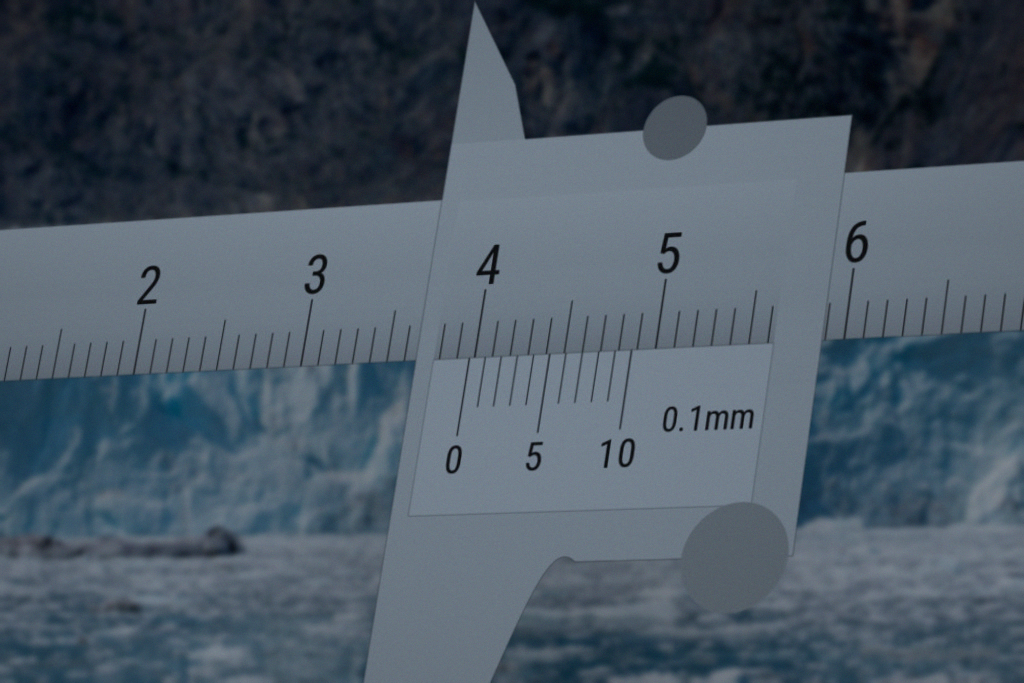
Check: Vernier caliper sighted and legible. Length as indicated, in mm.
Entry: 39.7 mm
